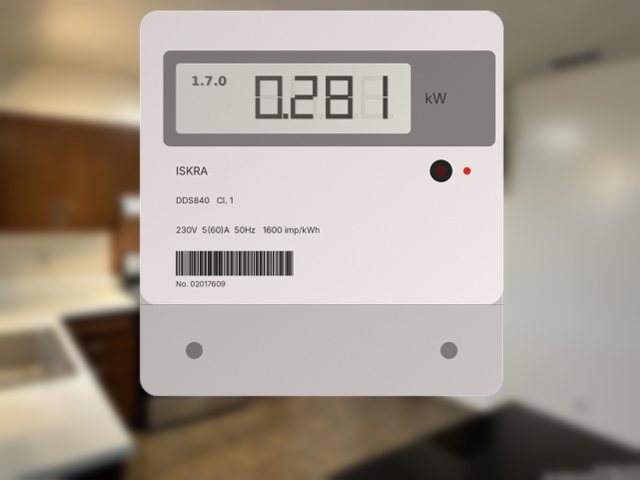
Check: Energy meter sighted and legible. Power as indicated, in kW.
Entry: 0.281 kW
